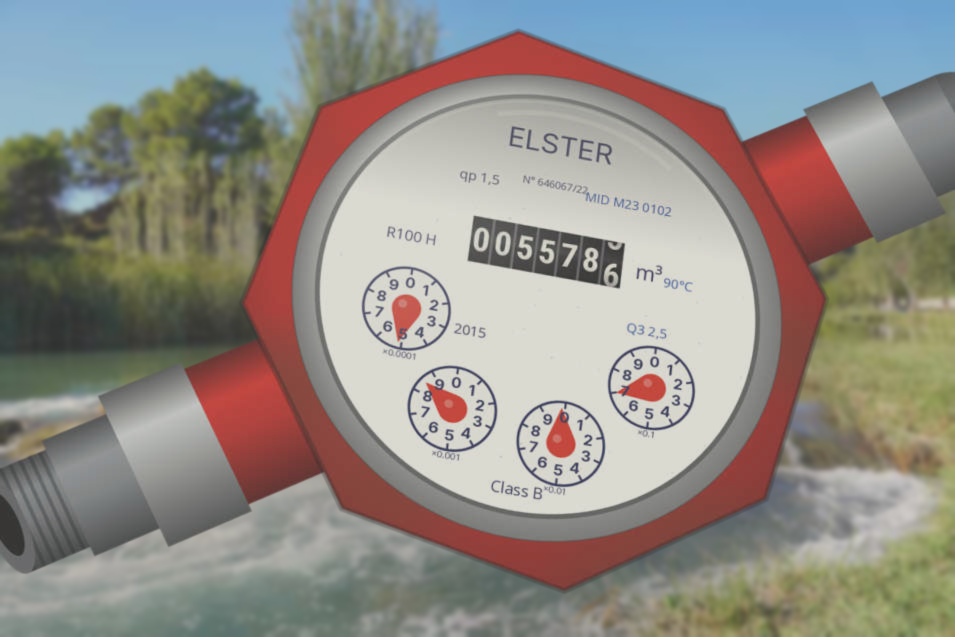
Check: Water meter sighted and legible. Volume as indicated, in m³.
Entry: 55785.6985 m³
